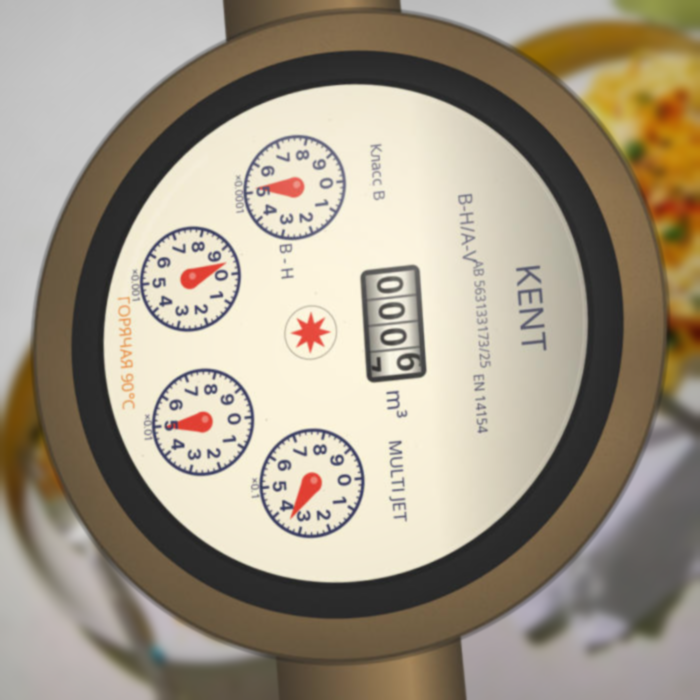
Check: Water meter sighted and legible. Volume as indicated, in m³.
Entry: 6.3495 m³
